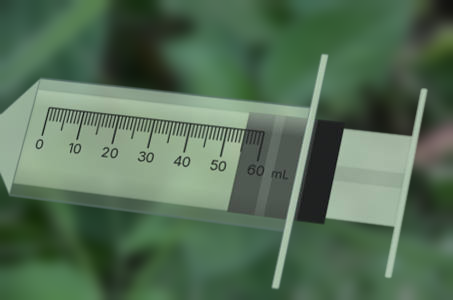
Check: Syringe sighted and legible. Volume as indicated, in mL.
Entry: 55 mL
